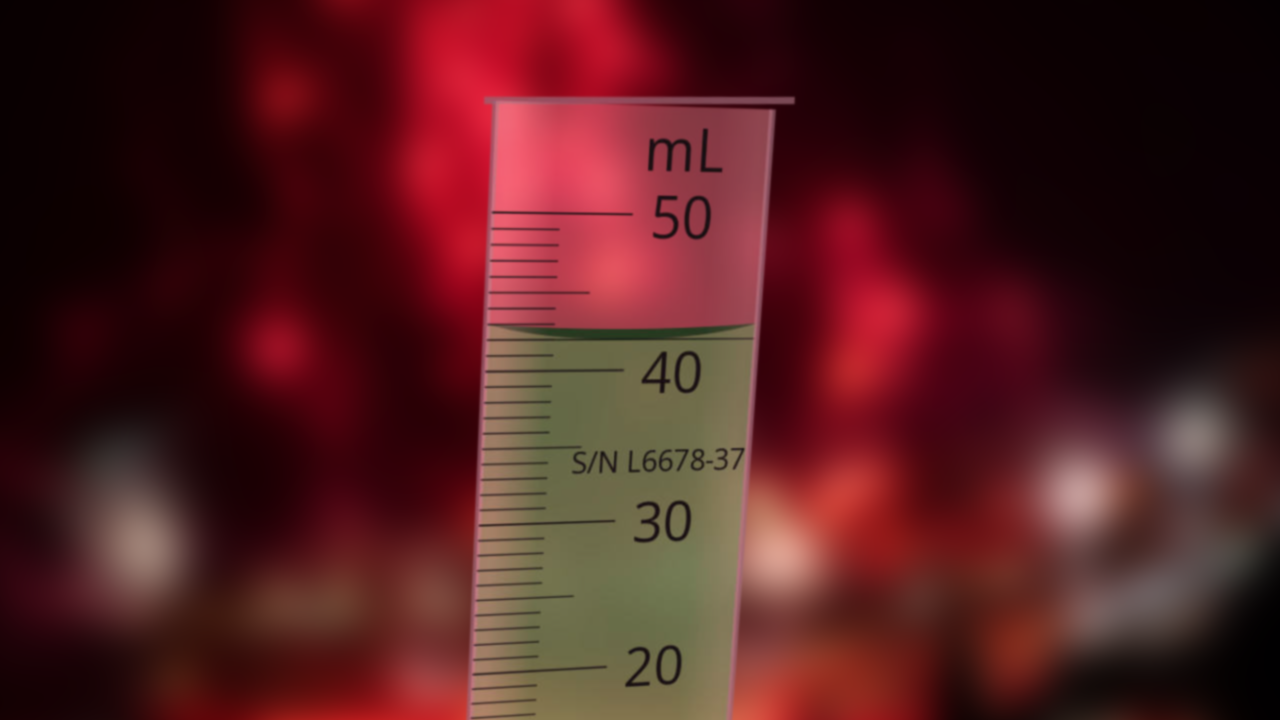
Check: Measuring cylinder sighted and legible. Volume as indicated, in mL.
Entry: 42 mL
